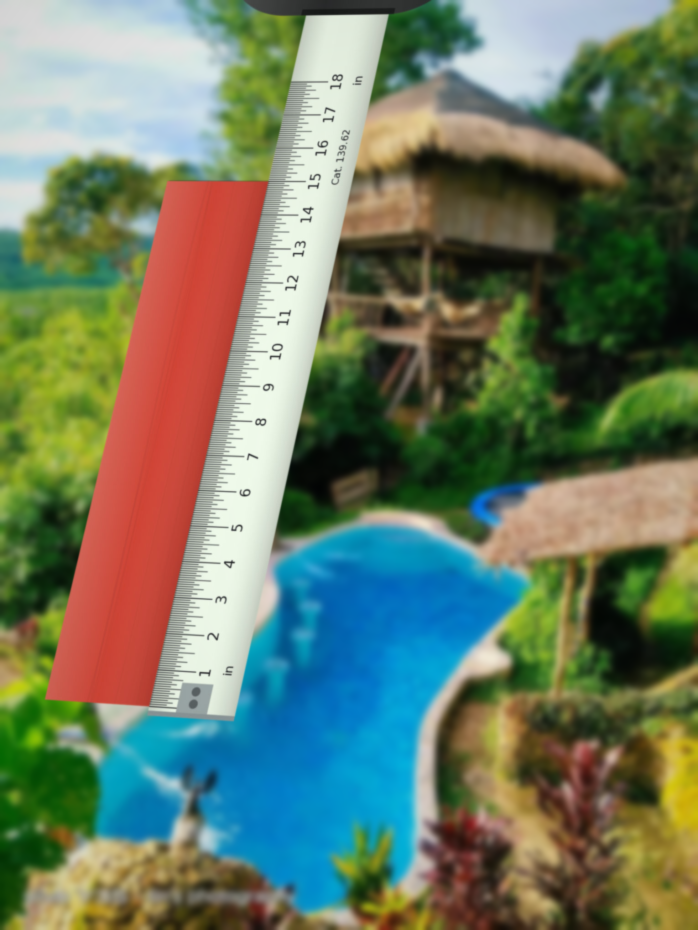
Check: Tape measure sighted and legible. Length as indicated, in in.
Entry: 15 in
